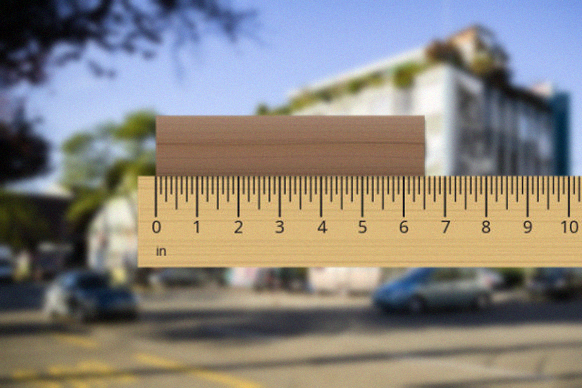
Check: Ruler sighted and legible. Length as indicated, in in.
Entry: 6.5 in
